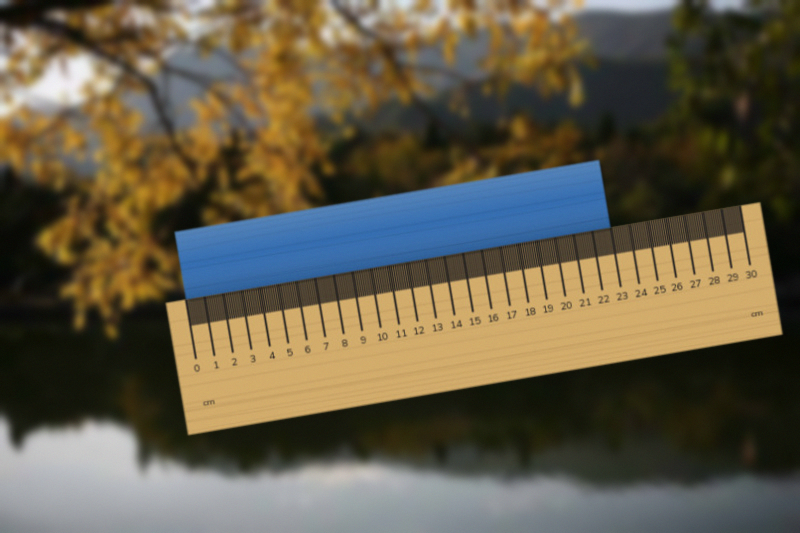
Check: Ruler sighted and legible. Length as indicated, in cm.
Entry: 23 cm
